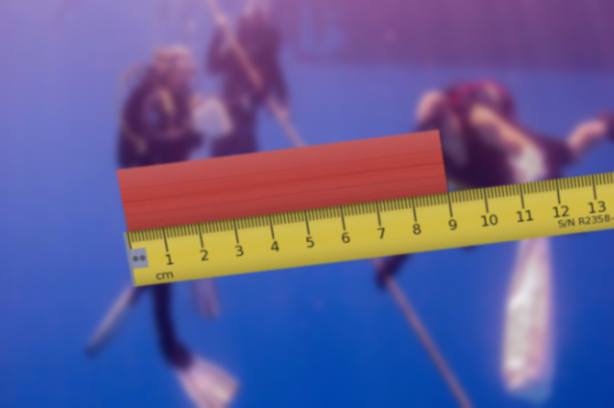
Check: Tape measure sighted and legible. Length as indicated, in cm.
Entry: 9 cm
